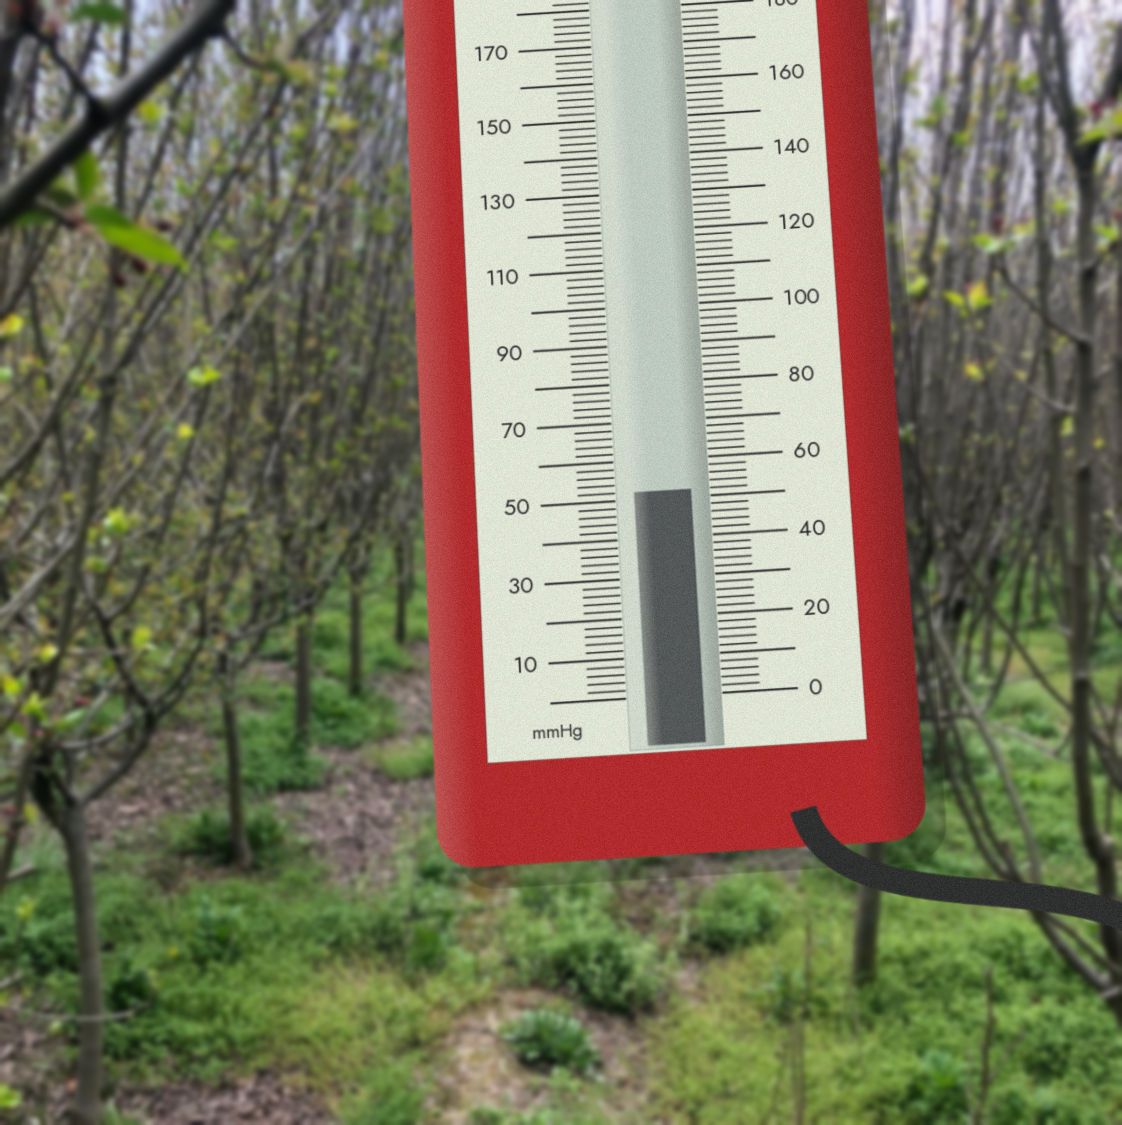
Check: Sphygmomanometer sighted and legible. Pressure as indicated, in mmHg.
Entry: 52 mmHg
